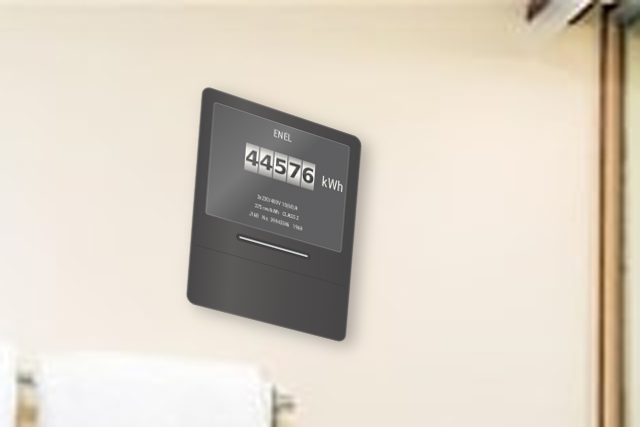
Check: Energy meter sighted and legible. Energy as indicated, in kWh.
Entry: 44576 kWh
